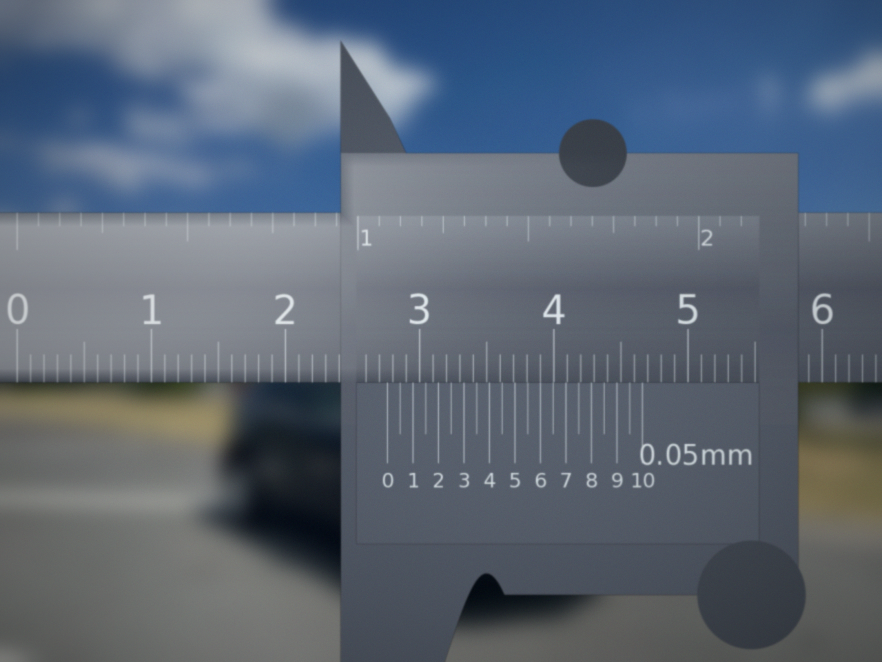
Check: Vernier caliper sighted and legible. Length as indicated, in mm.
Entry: 27.6 mm
